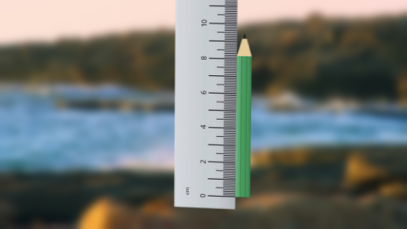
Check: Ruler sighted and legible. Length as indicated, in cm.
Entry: 9.5 cm
